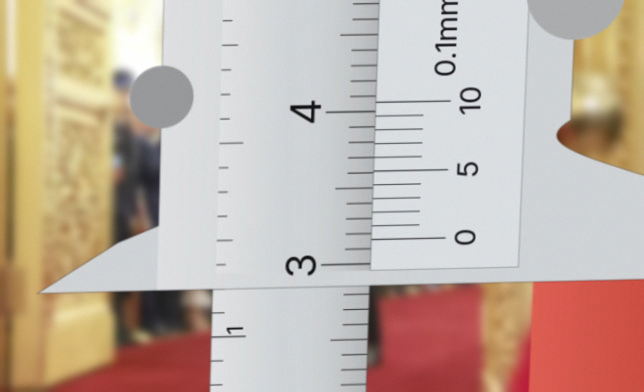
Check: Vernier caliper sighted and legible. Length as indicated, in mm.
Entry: 31.6 mm
